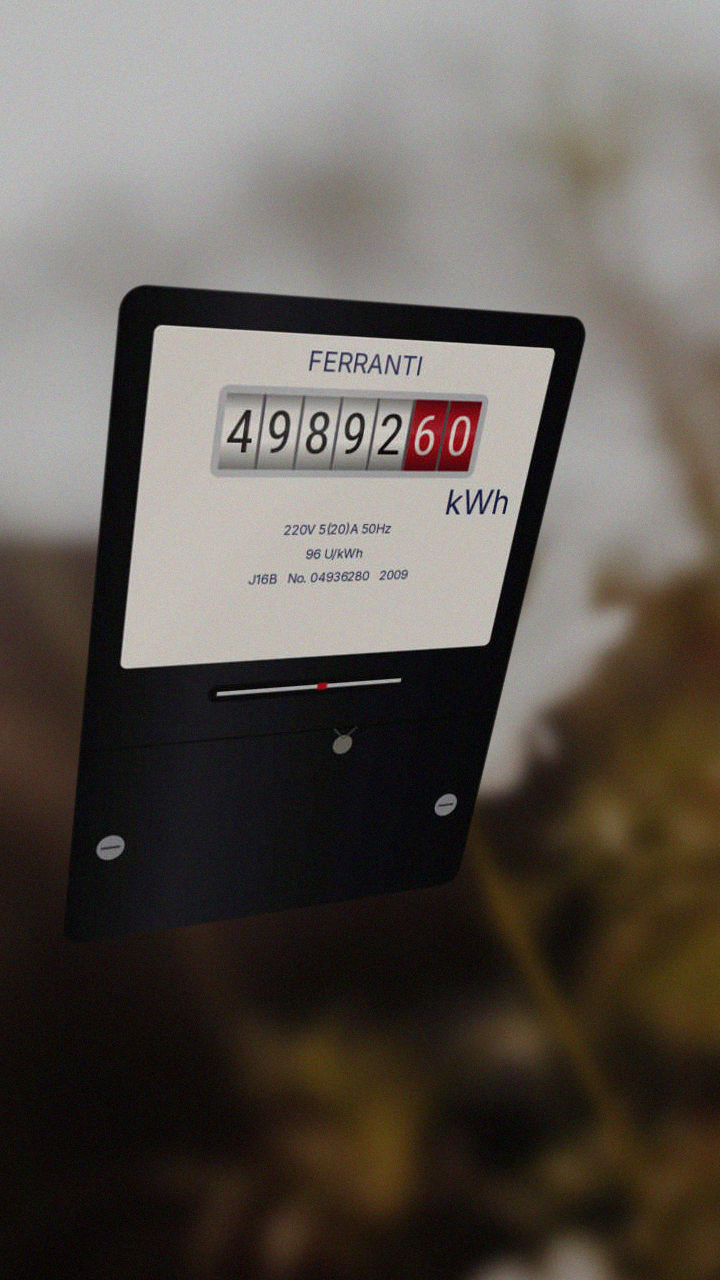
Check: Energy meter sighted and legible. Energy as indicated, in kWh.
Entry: 49892.60 kWh
